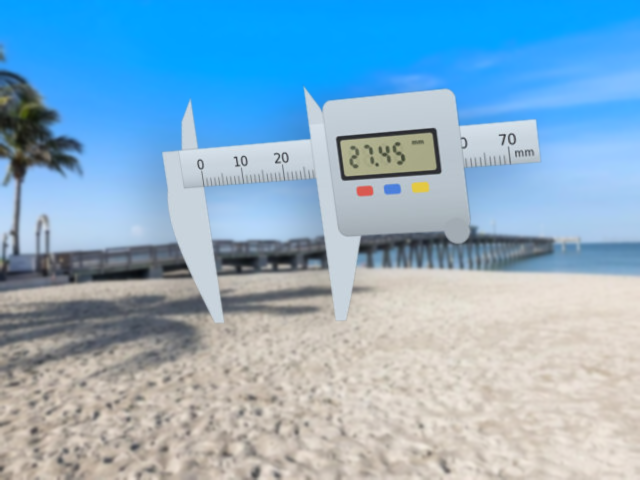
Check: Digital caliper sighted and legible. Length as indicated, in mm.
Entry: 27.45 mm
